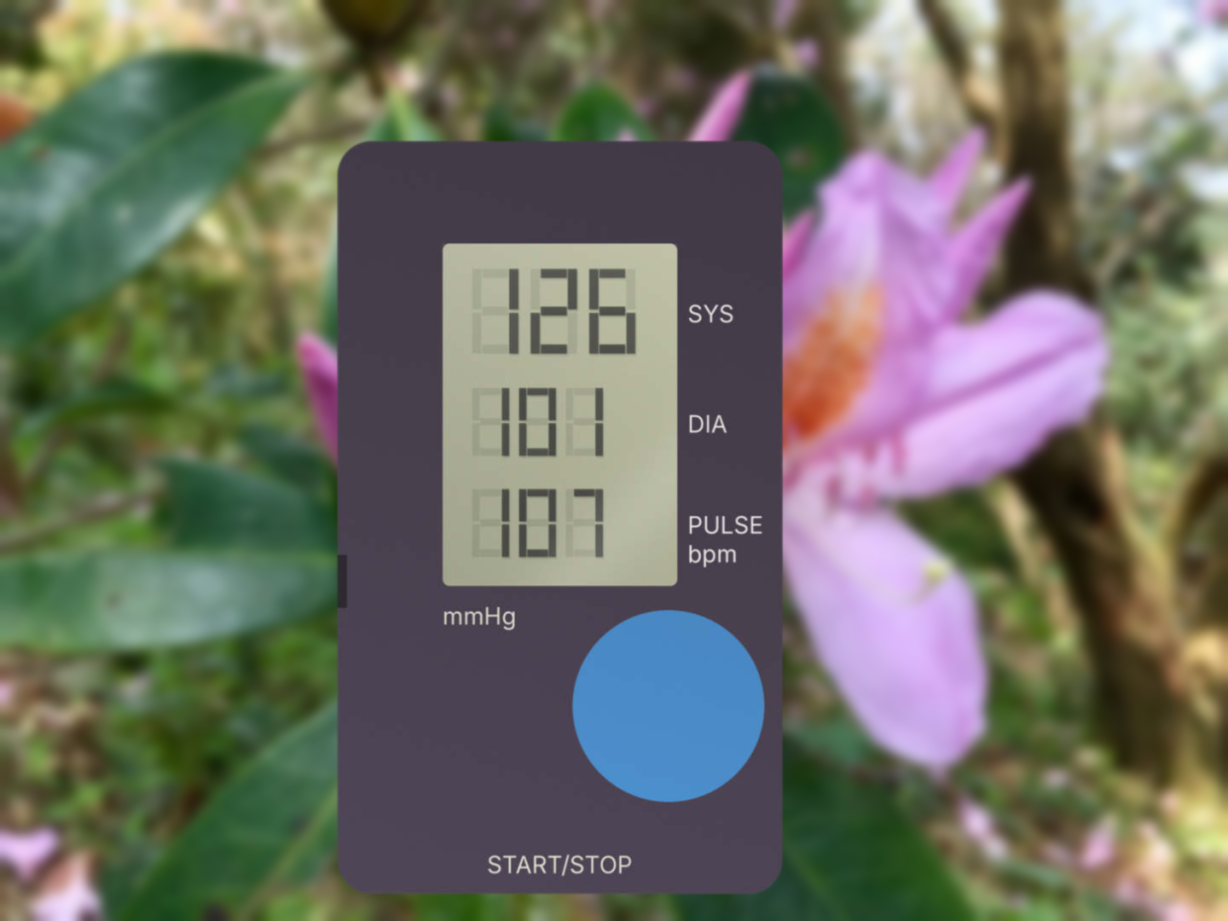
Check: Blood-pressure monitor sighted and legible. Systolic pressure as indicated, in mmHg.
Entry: 126 mmHg
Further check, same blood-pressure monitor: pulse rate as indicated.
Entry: 107 bpm
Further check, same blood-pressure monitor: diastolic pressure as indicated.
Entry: 101 mmHg
